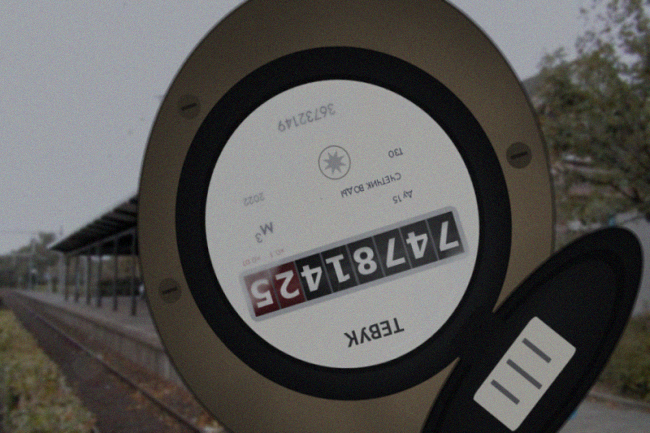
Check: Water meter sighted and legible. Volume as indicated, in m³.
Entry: 747814.25 m³
